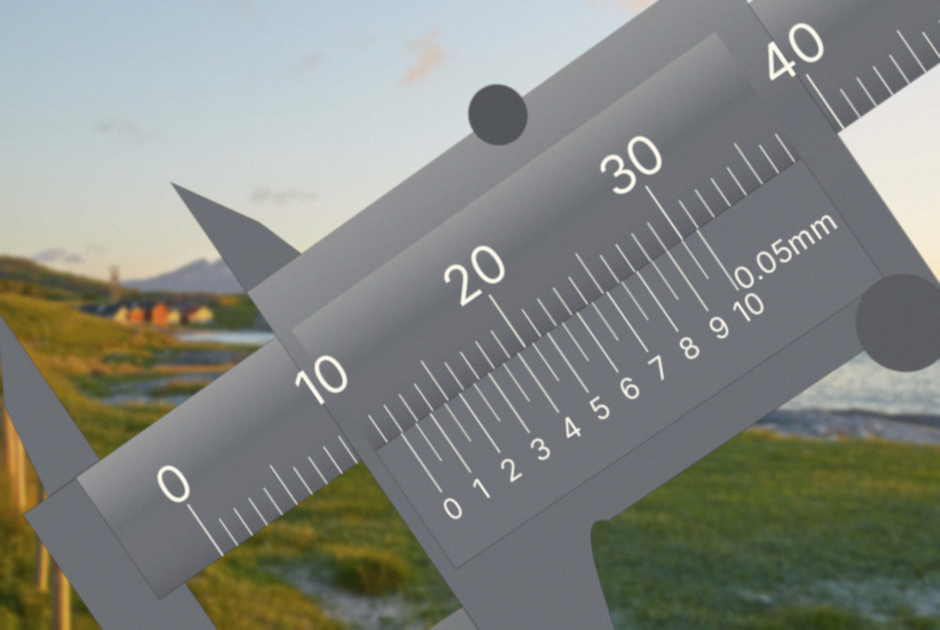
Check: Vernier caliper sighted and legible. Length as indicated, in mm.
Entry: 11.9 mm
